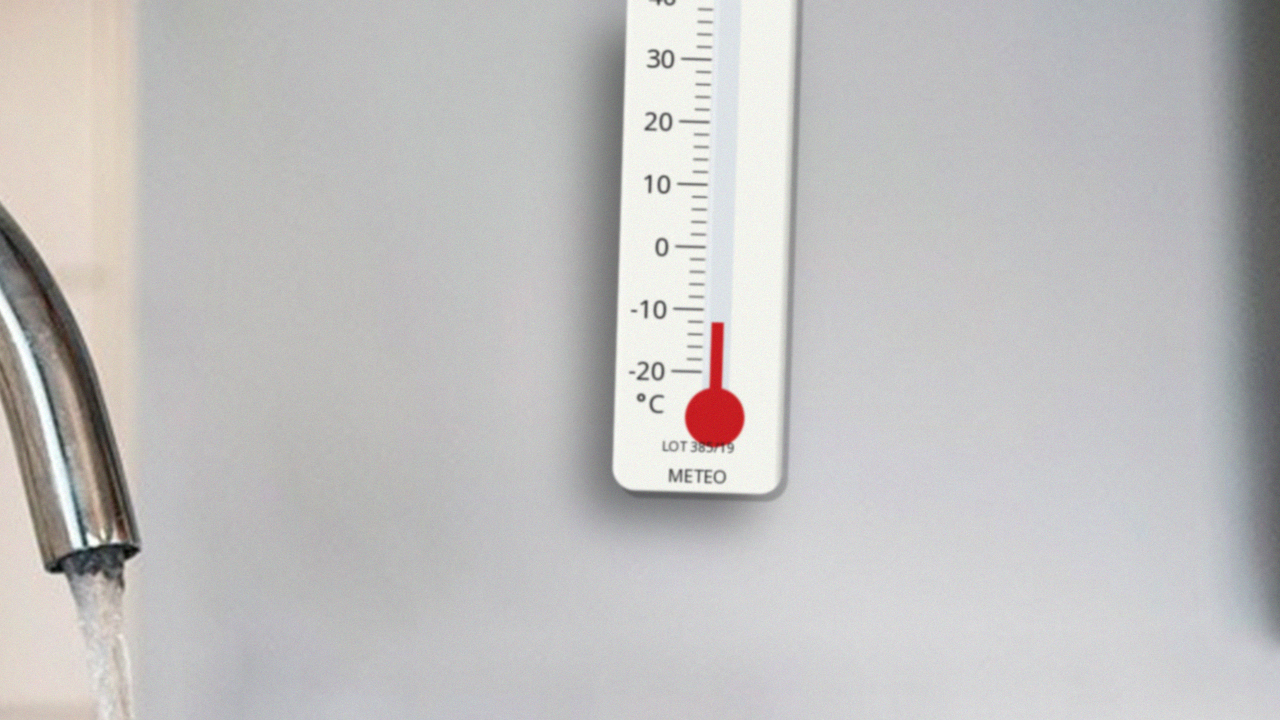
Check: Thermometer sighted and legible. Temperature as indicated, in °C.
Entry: -12 °C
